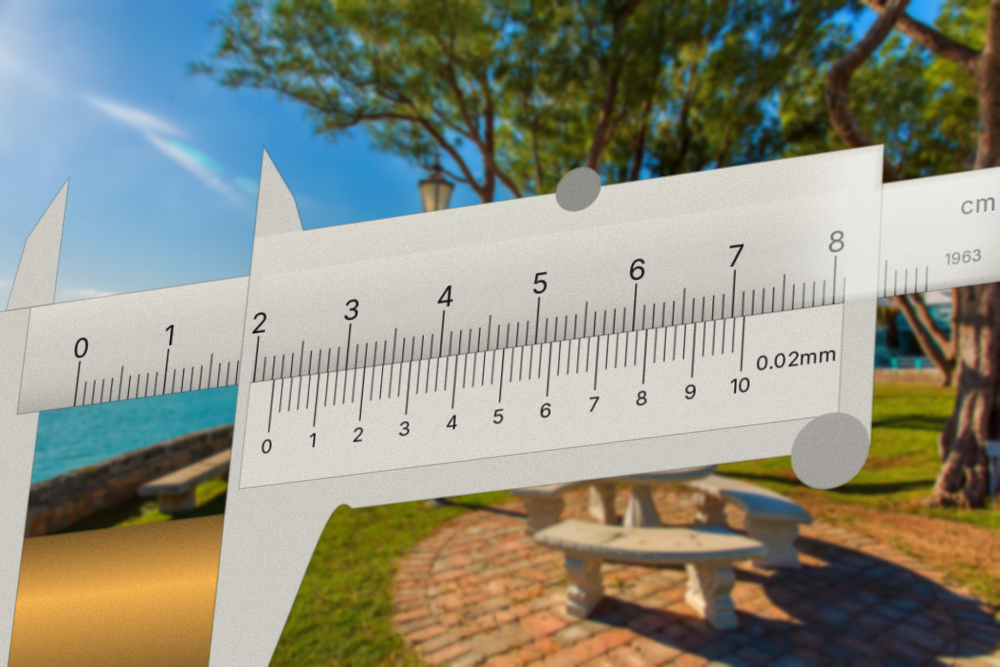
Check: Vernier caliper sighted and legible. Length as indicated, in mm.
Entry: 22.2 mm
